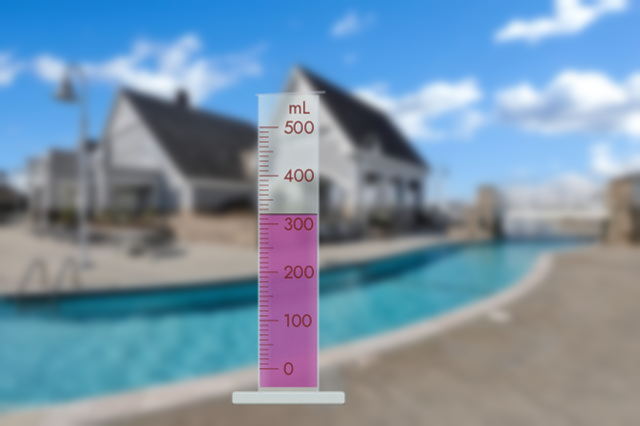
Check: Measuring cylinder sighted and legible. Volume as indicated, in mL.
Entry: 320 mL
